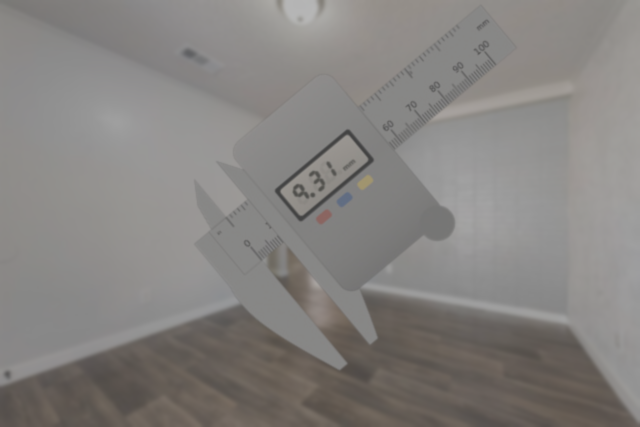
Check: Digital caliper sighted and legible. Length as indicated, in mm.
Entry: 9.31 mm
